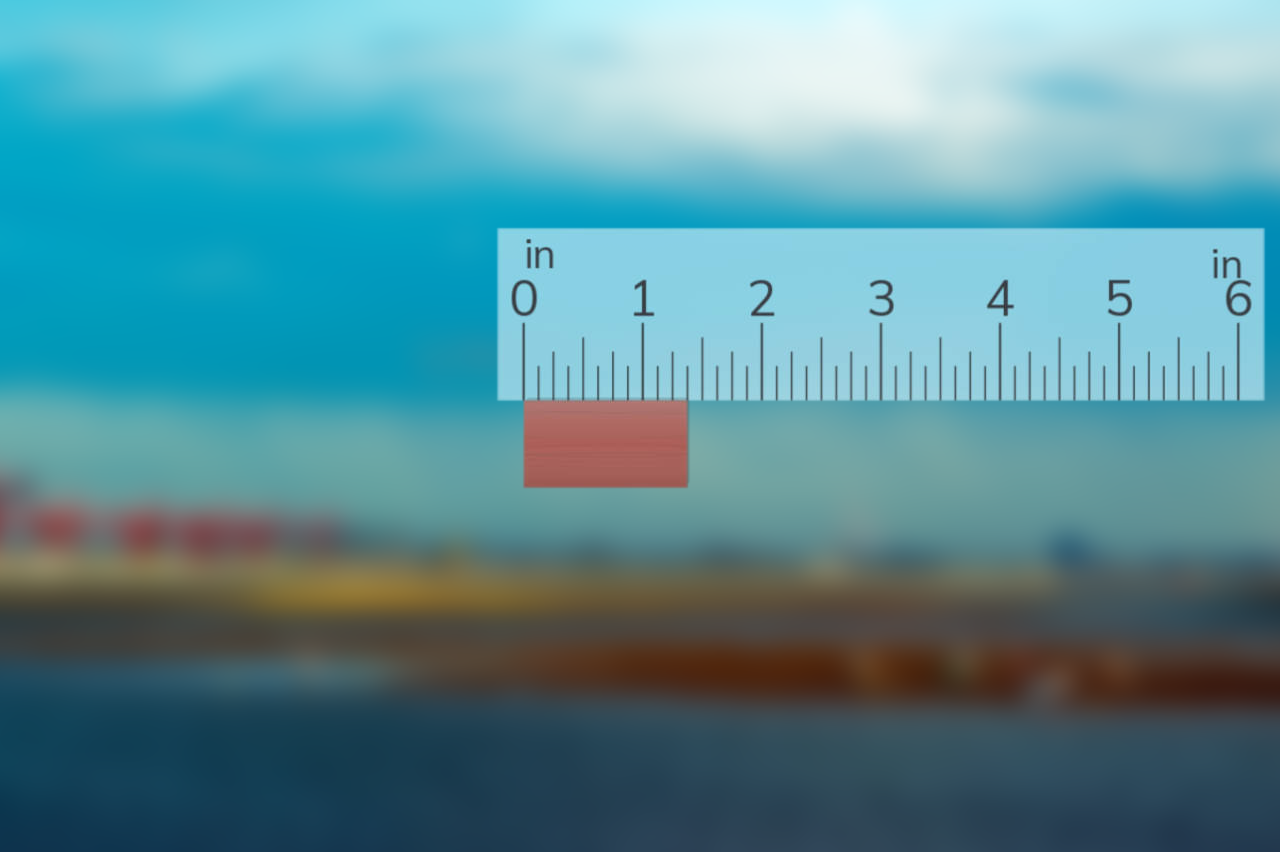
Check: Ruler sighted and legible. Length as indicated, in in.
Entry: 1.375 in
